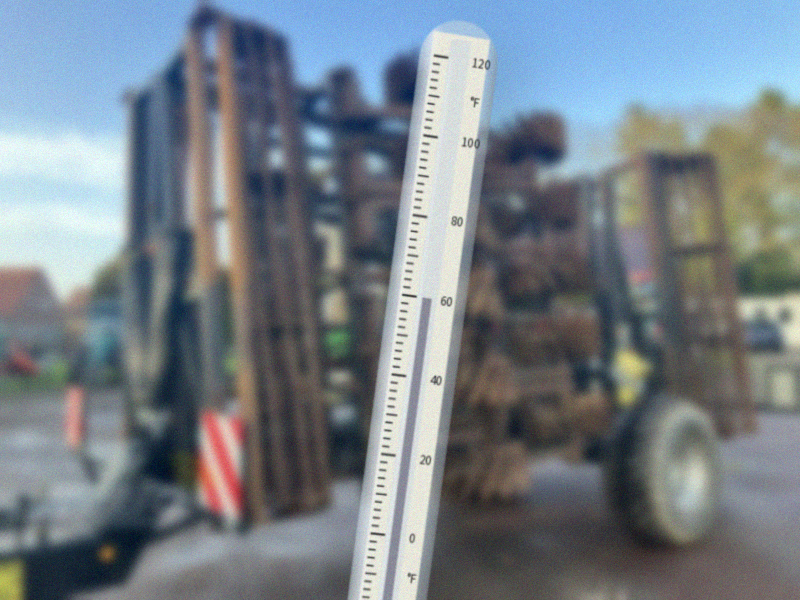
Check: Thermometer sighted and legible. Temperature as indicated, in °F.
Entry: 60 °F
